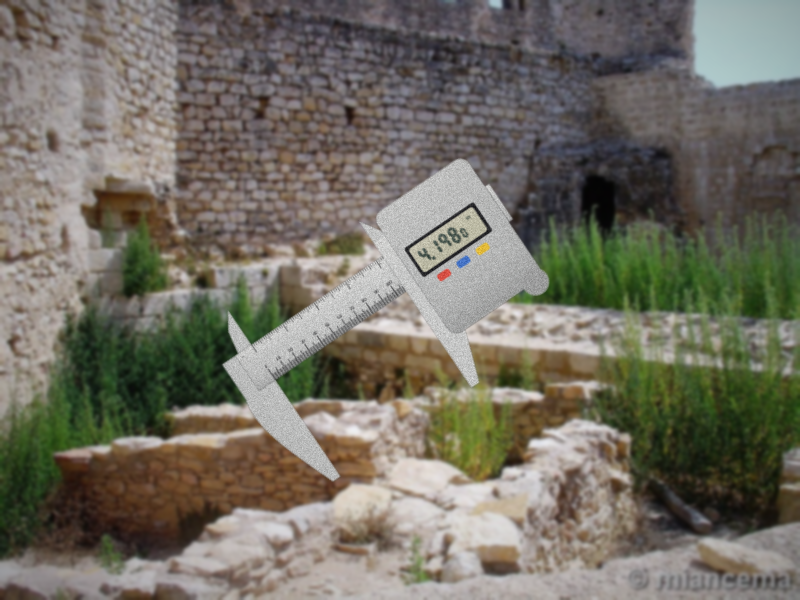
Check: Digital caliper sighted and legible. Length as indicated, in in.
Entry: 4.1980 in
